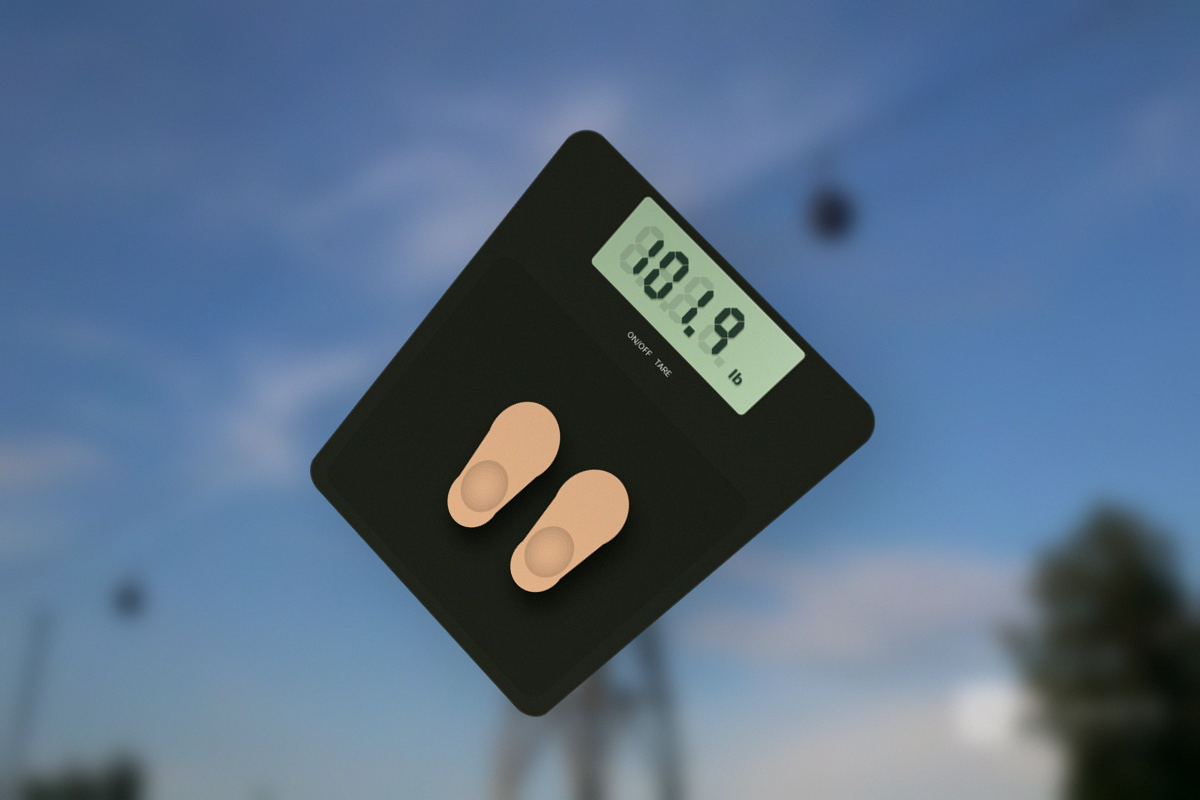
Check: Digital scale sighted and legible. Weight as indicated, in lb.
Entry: 101.9 lb
